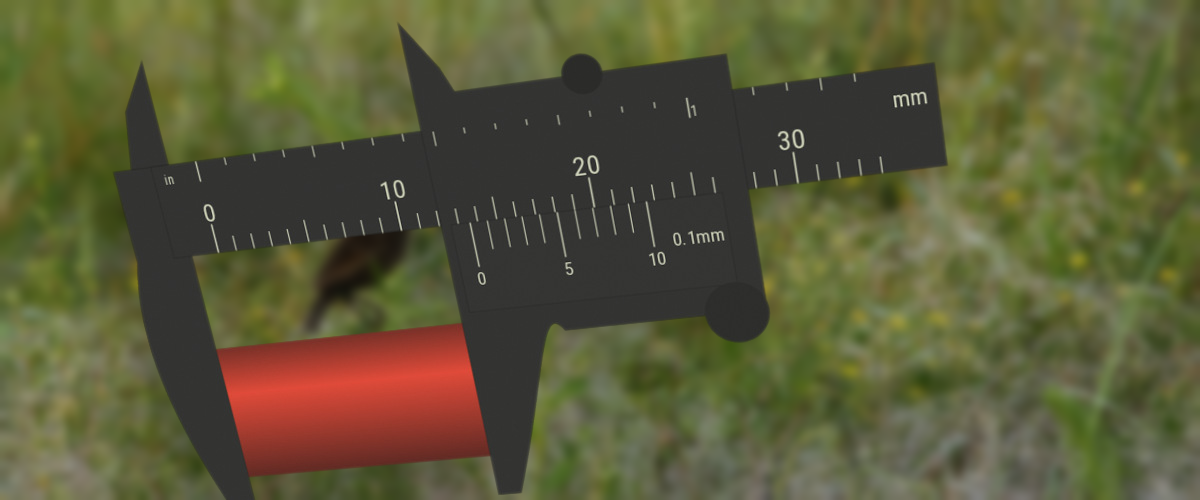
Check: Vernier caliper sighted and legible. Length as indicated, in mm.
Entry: 13.6 mm
